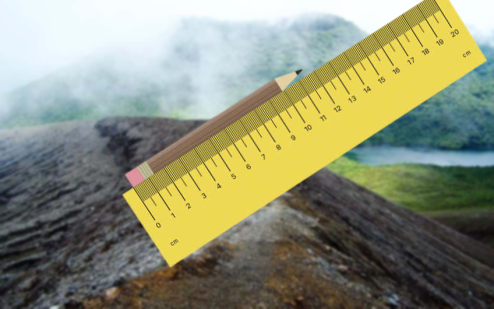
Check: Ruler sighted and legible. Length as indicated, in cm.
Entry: 11.5 cm
